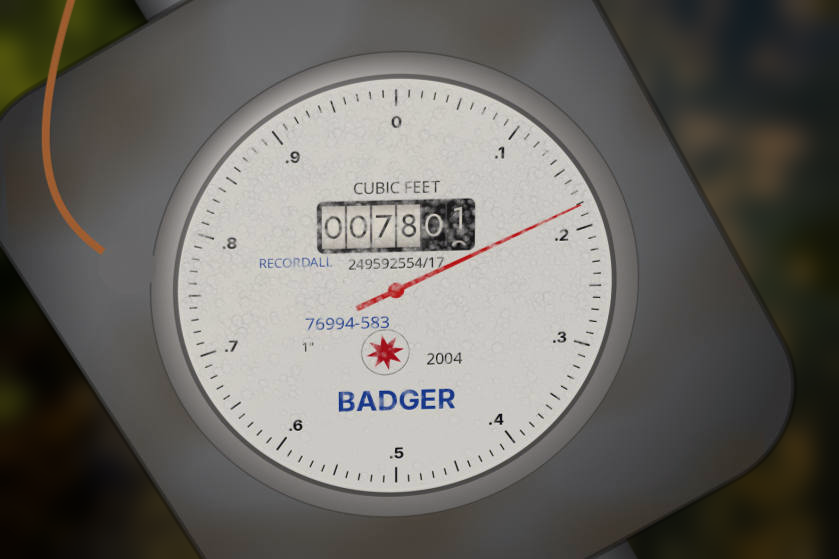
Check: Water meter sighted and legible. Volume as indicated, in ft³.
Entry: 7801.18 ft³
